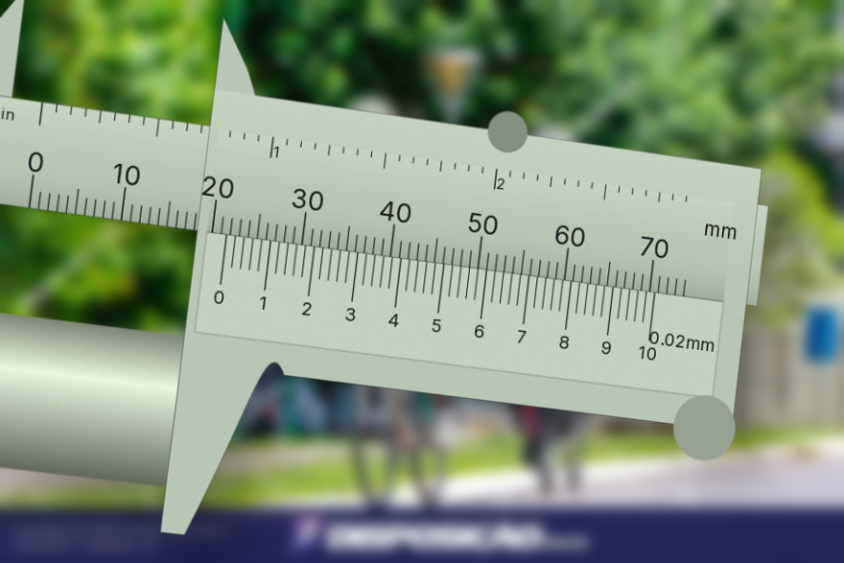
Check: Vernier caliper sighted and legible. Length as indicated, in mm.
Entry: 21.6 mm
